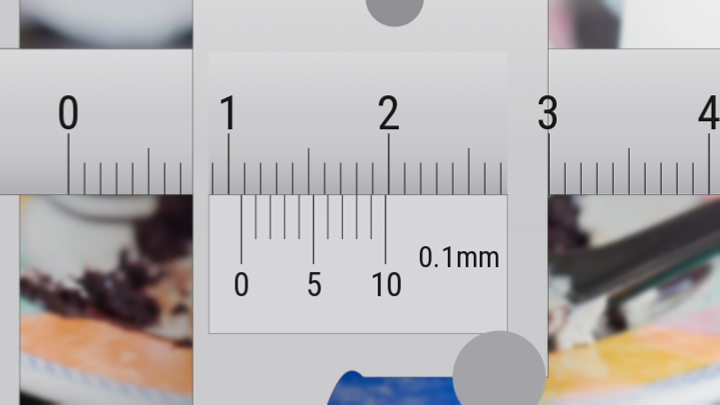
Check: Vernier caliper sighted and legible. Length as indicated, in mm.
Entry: 10.8 mm
